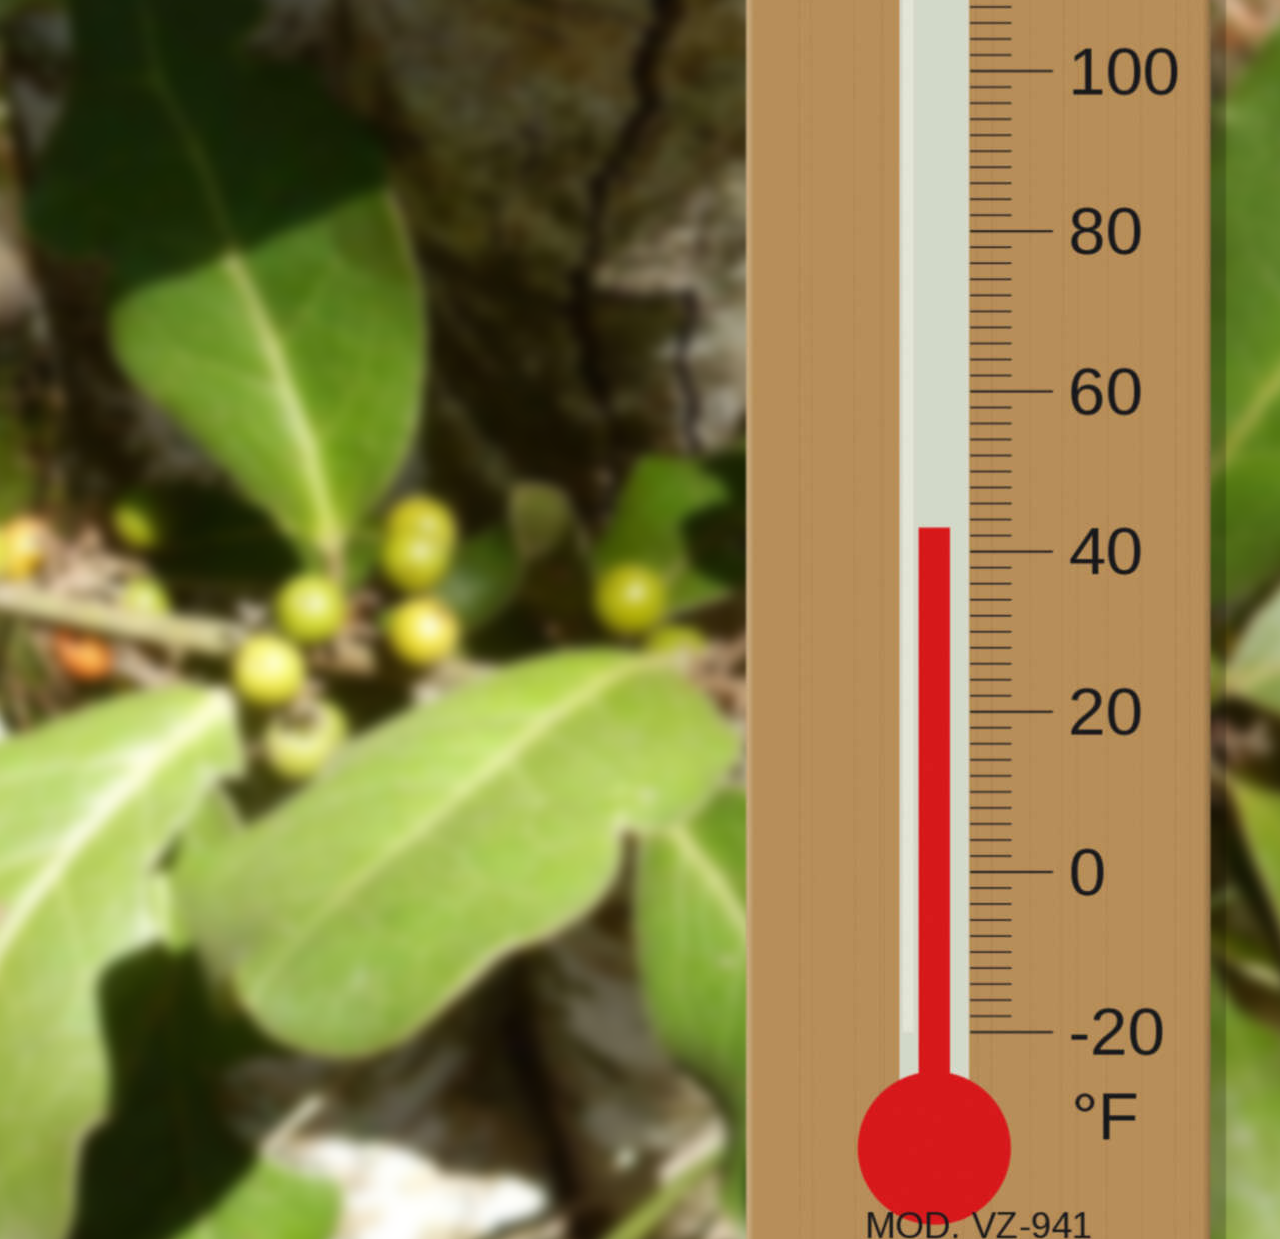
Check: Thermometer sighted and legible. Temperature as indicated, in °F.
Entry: 43 °F
